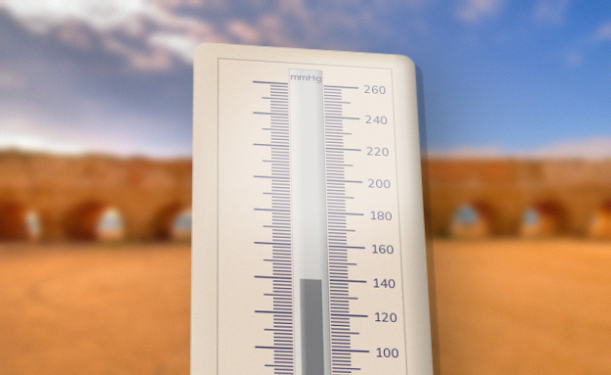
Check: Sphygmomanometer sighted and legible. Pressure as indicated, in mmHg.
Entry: 140 mmHg
